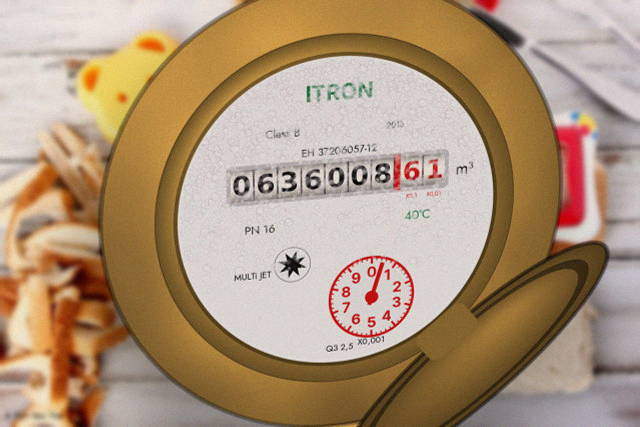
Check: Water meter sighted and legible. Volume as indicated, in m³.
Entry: 636008.610 m³
